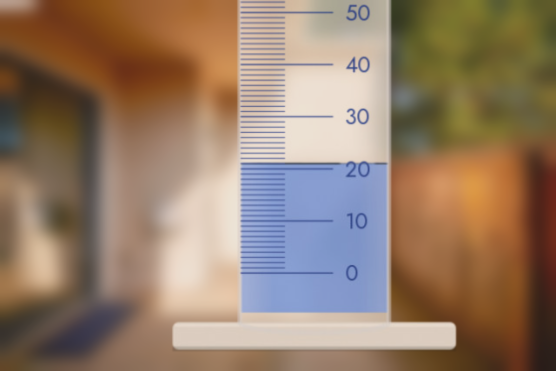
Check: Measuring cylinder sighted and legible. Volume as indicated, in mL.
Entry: 21 mL
